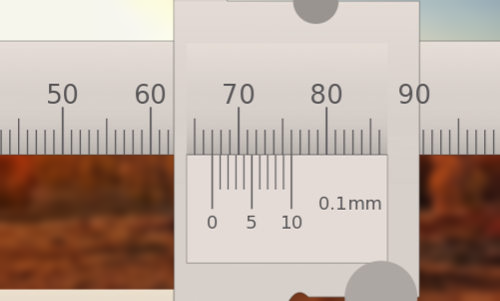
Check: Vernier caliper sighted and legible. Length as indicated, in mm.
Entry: 67.0 mm
